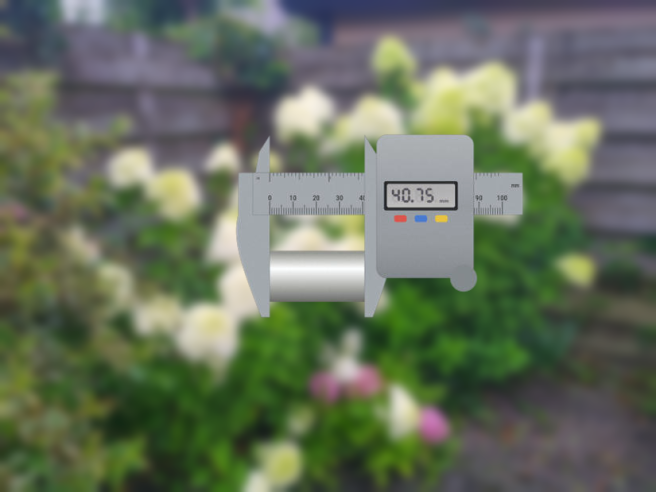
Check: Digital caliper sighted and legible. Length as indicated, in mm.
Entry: 40.75 mm
